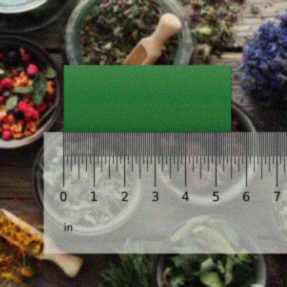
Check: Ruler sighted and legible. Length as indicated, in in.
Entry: 5.5 in
